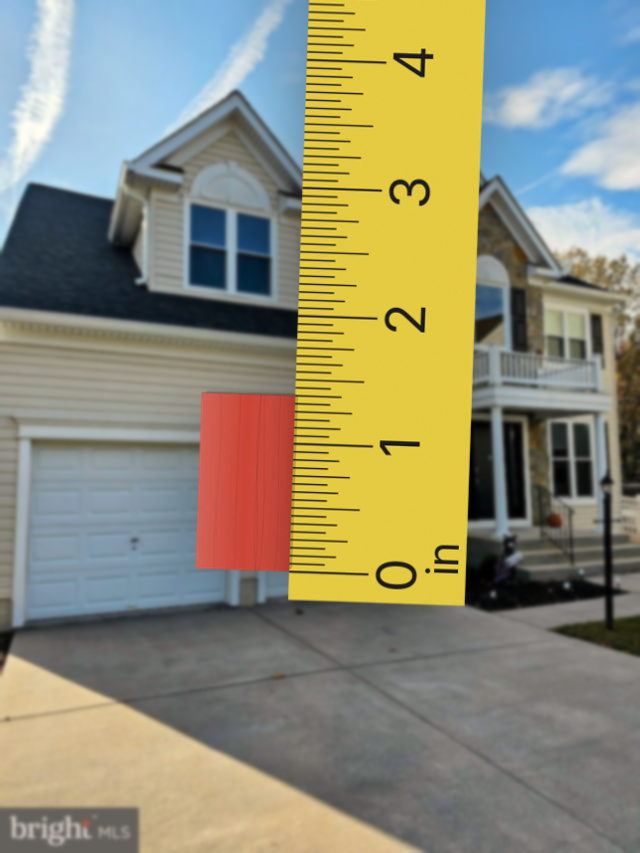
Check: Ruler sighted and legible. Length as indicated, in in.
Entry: 1.375 in
